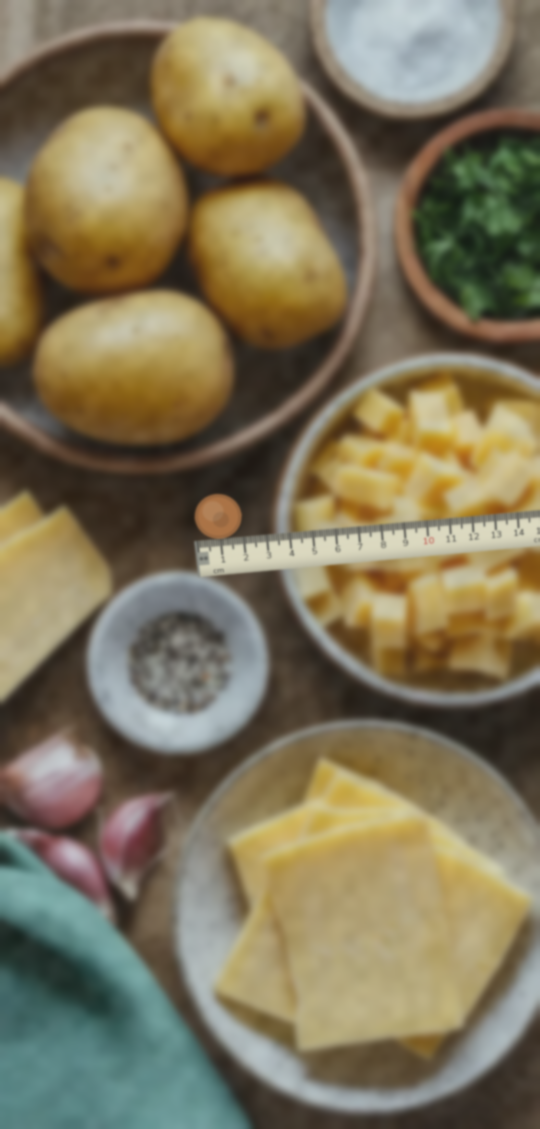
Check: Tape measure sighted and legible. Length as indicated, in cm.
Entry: 2 cm
